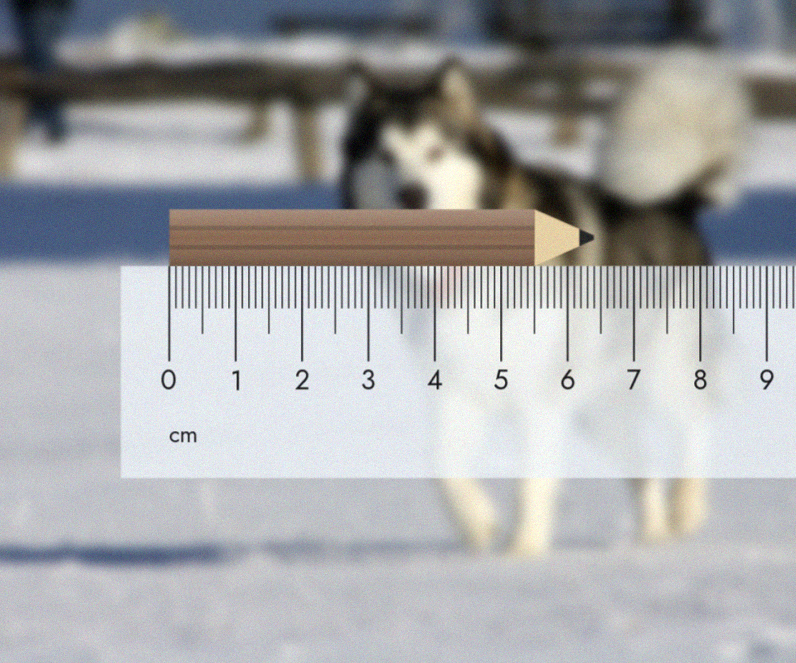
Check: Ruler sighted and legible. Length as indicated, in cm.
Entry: 6.4 cm
